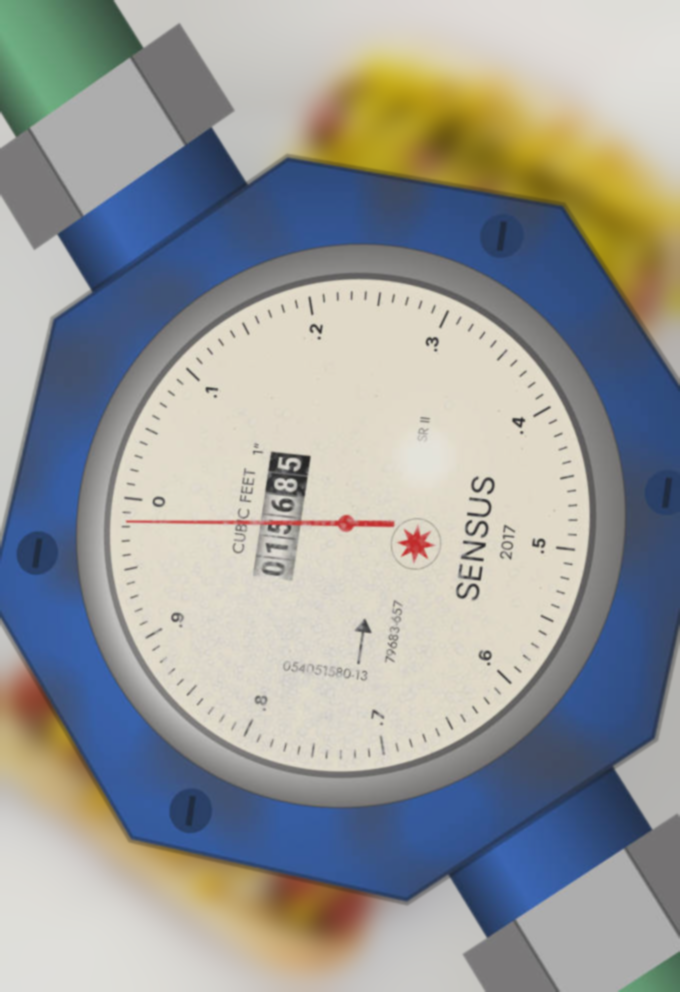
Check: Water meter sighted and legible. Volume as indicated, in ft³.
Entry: 15684.98 ft³
